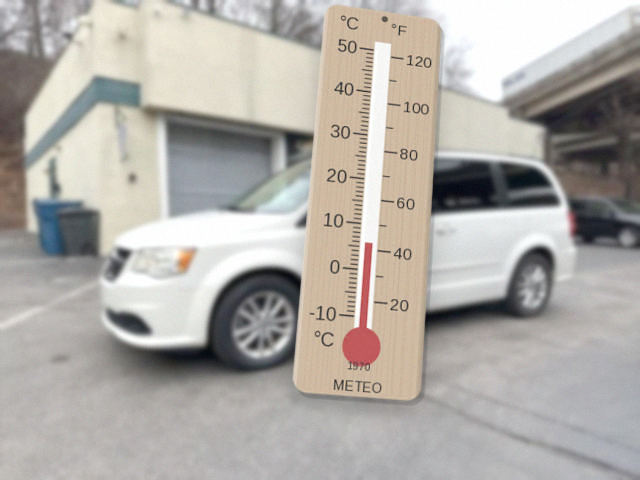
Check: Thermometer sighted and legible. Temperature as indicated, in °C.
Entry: 6 °C
